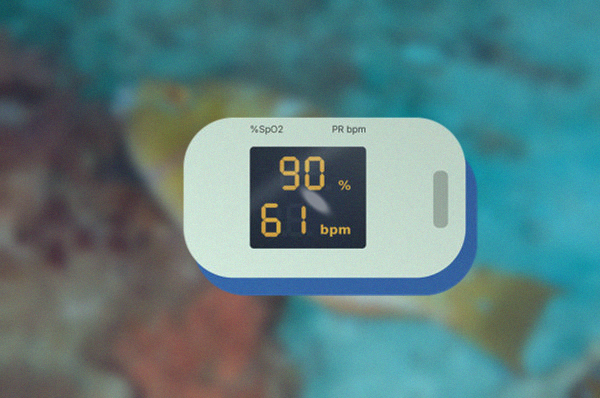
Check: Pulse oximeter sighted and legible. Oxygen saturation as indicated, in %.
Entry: 90 %
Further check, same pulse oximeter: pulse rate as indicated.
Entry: 61 bpm
